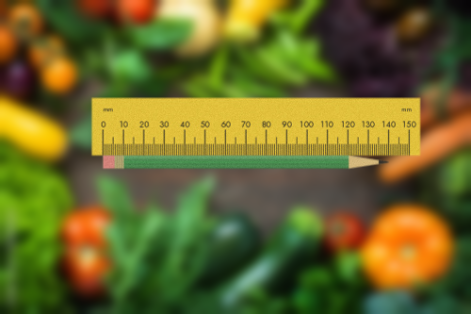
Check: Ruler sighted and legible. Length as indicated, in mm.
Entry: 140 mm
